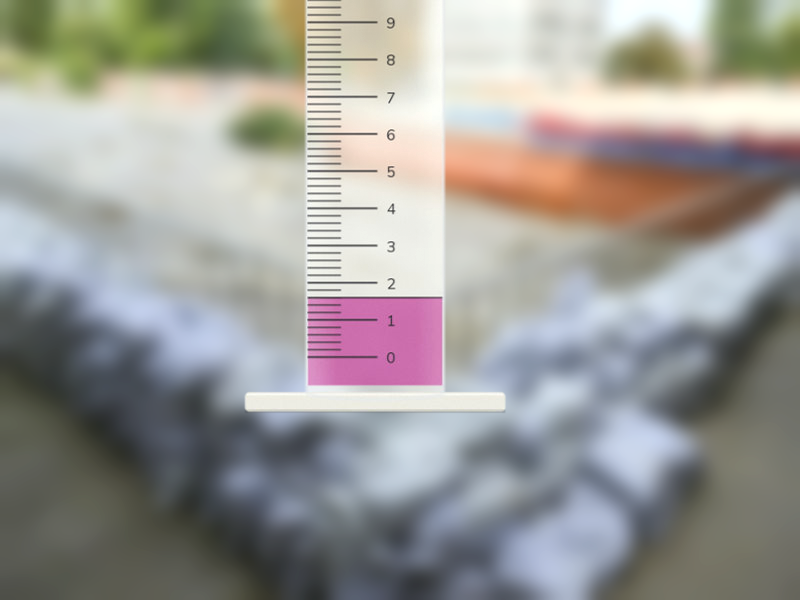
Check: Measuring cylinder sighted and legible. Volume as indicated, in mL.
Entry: 1.6 mL
